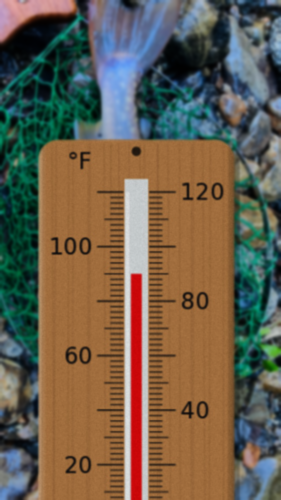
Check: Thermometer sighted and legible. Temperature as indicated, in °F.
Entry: 90 °F
